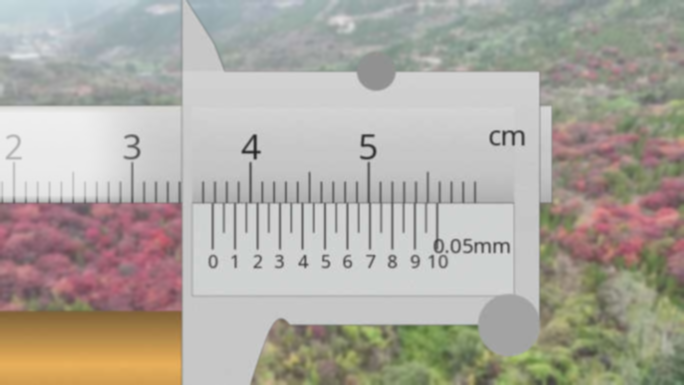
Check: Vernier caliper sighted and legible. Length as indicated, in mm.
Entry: 36.8 mm
